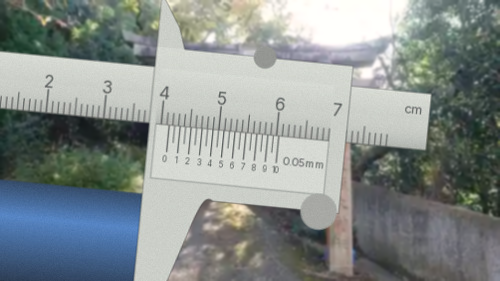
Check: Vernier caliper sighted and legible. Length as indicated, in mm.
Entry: 41.4 mm
